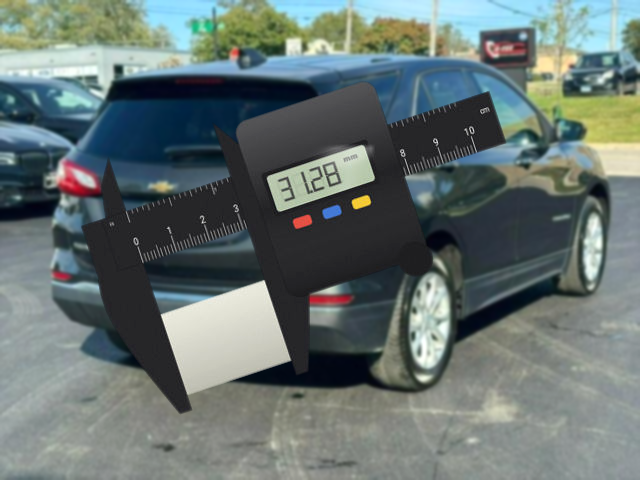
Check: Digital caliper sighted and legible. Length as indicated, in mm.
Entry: 31.28 mm
